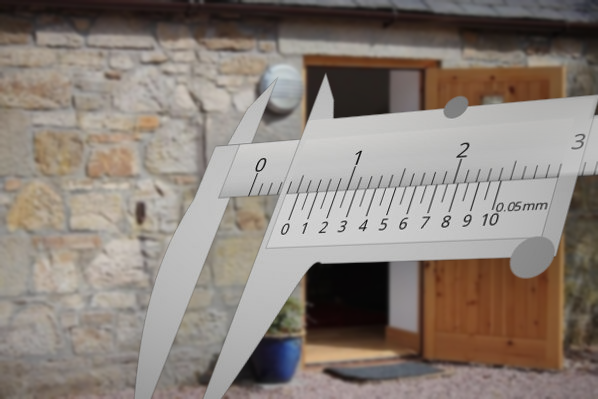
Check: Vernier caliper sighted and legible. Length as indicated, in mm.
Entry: 5.2 mm
